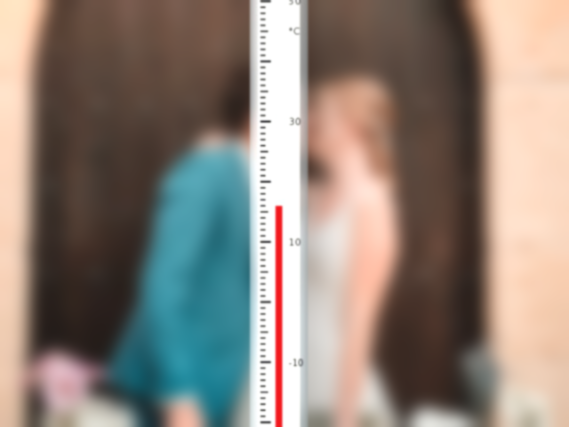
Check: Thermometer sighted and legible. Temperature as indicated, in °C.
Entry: 16 °C
